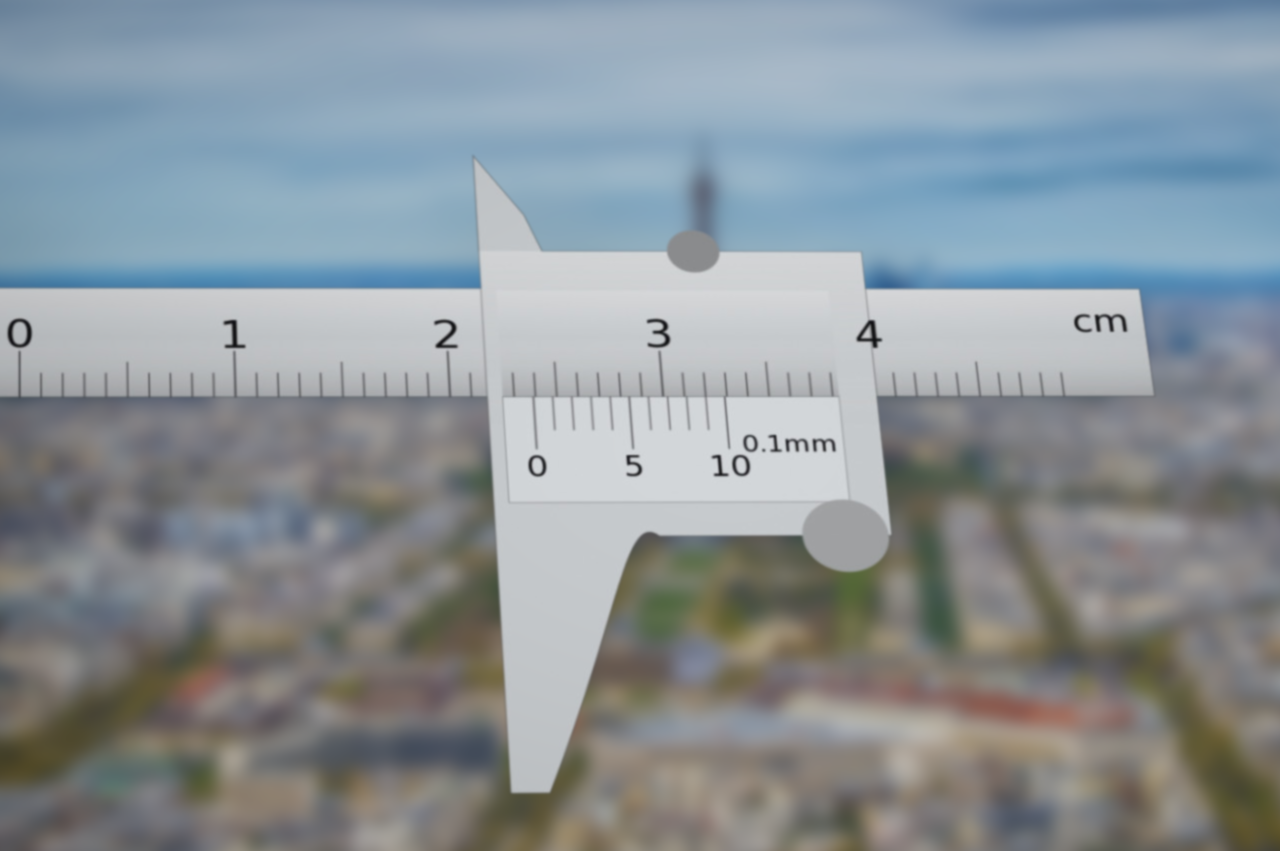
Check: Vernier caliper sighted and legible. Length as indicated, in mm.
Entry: 23.9 mm
